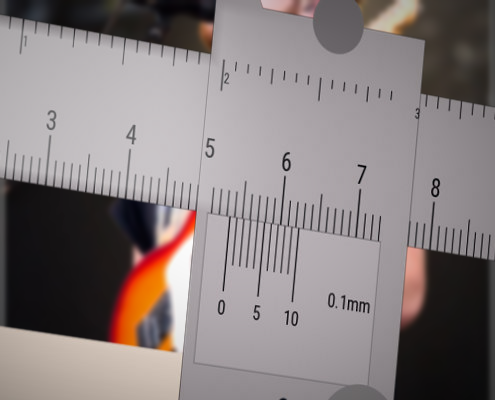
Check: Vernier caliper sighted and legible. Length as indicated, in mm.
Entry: 53.4 mm
